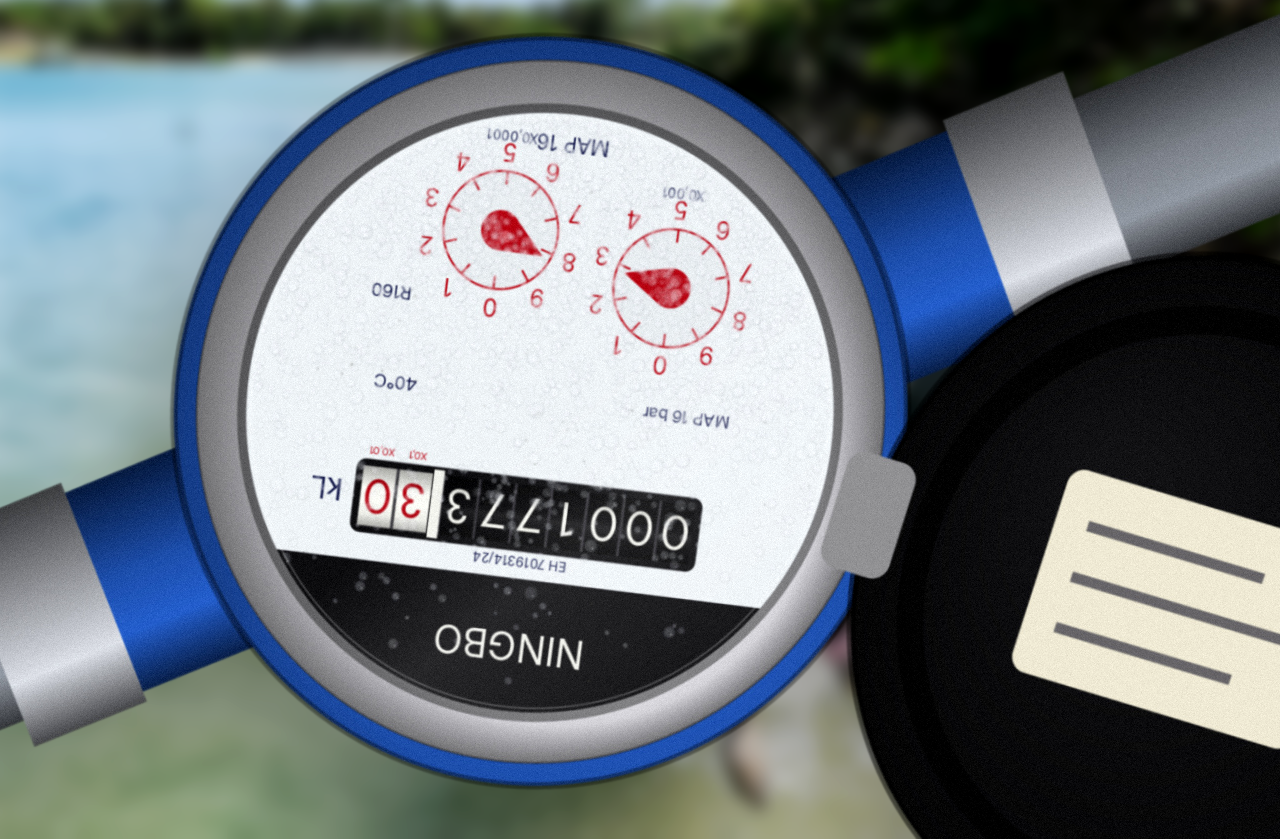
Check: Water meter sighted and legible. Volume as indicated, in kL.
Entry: 1773.3028 kL
